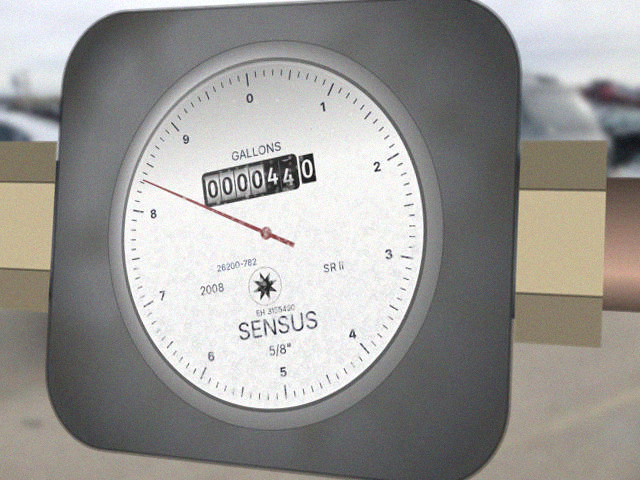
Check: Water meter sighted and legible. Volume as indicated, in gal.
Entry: 438.3 gal
